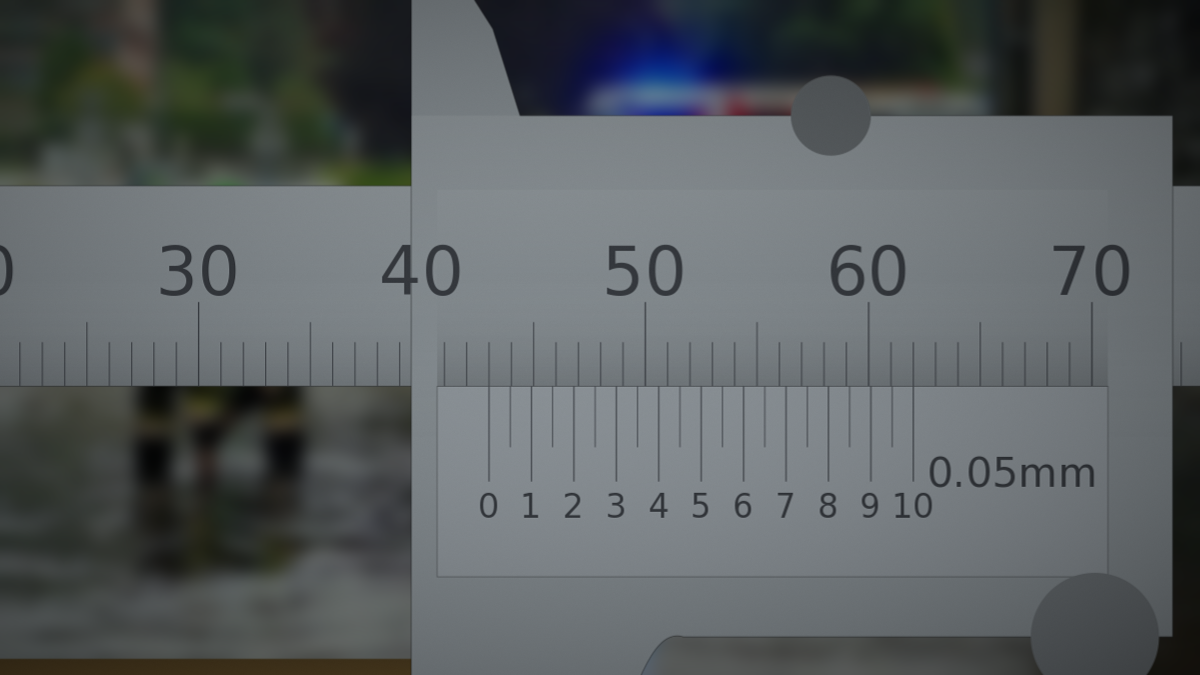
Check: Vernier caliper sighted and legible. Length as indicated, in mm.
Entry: 43.0 mm
